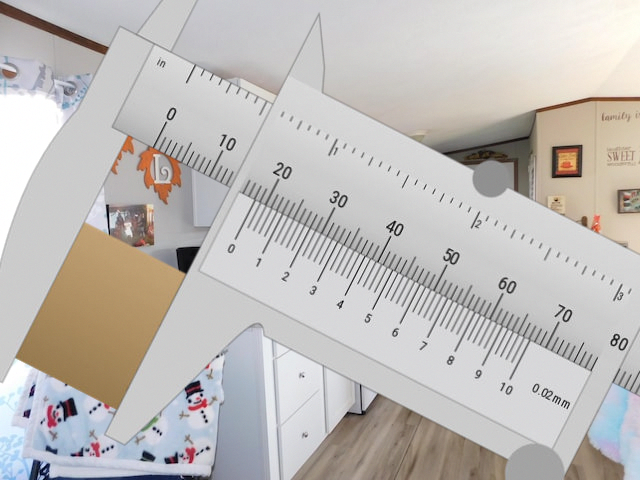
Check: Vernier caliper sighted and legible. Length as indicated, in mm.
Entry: 18.2 mm
